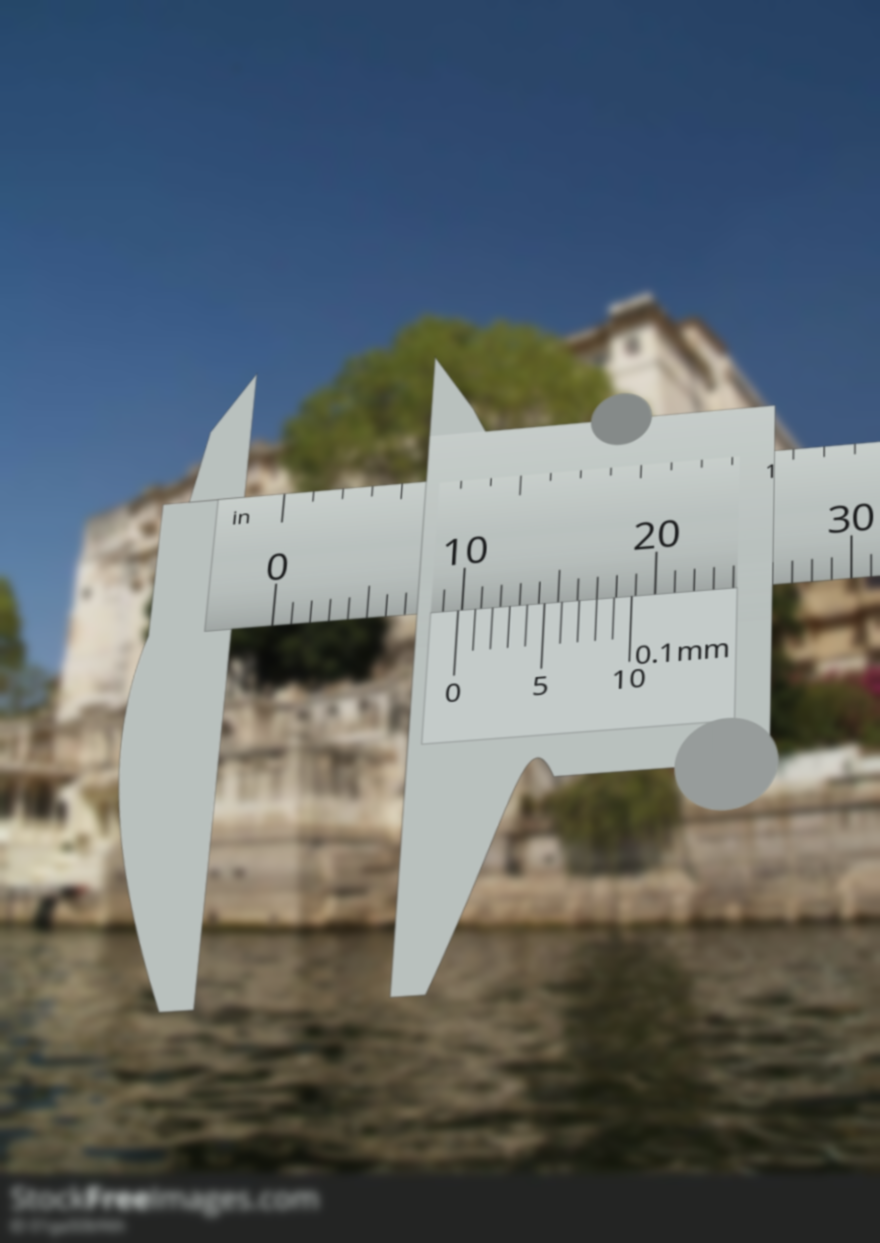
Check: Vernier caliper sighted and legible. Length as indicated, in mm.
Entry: 9.8 mm
